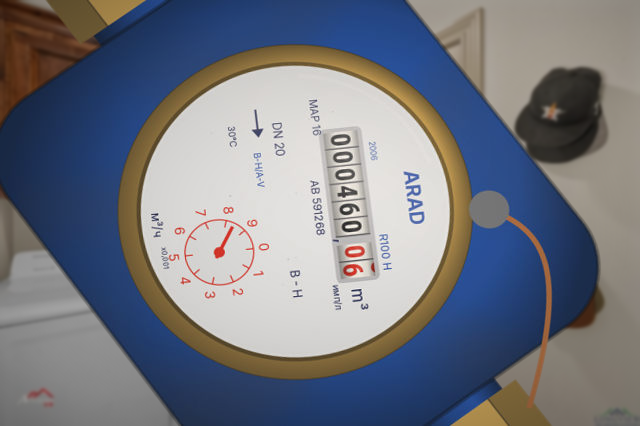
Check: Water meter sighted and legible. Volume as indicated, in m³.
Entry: 460.058 m³
